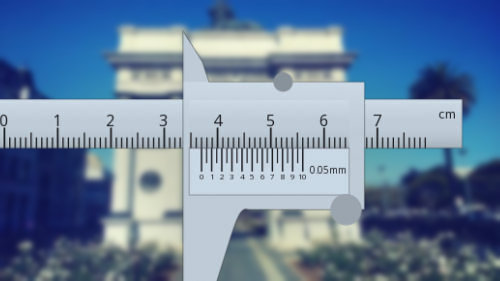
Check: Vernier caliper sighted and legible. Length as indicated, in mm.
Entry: 37.0 mm
